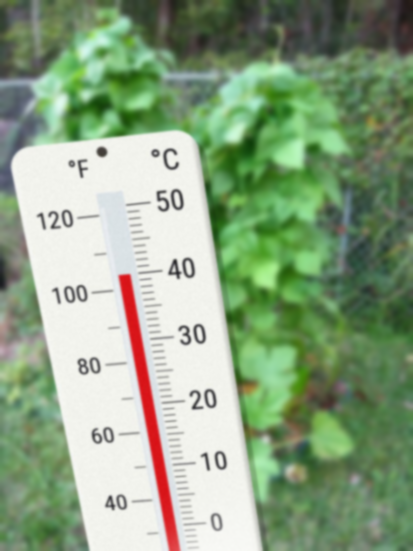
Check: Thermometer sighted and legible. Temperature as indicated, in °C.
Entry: 40 °C
